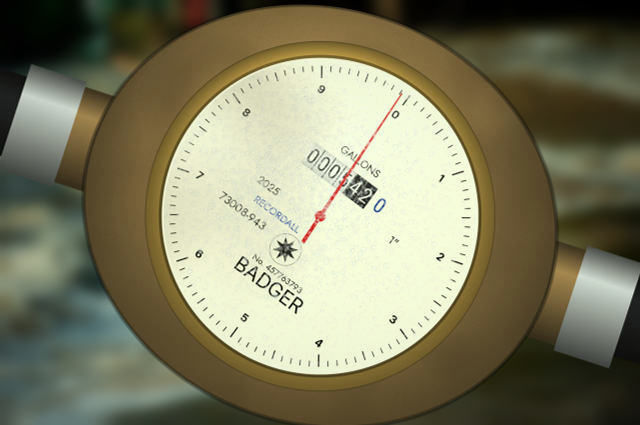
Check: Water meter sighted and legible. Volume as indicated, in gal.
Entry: 5419.9 gal
